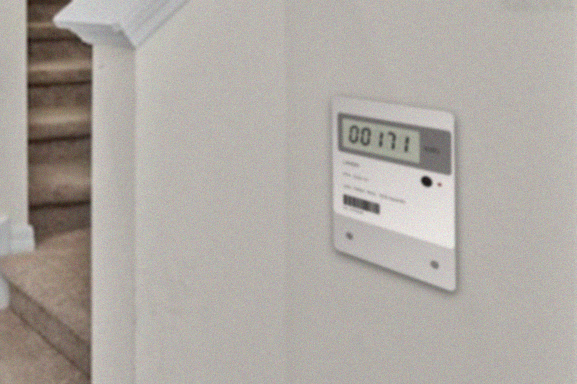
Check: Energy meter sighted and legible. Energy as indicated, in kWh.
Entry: 171 kWh
